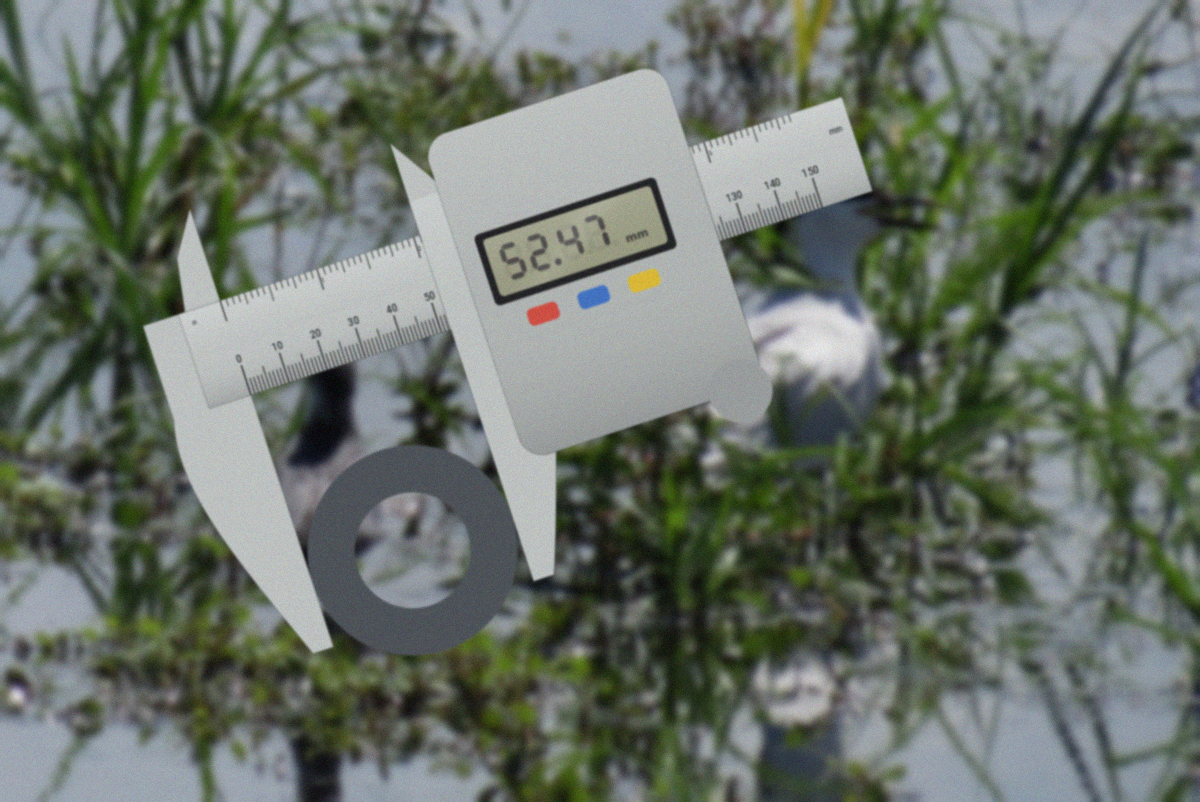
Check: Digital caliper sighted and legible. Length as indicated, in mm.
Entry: 52.47 mm
